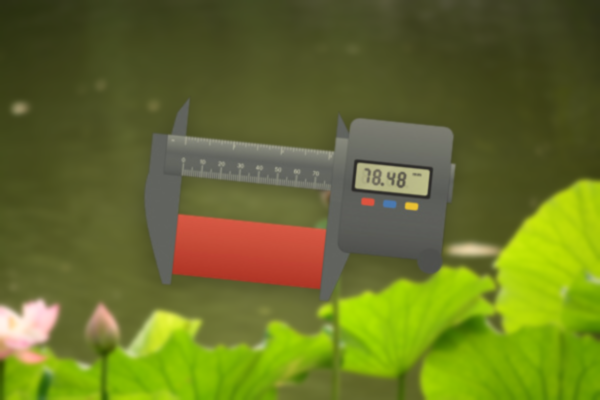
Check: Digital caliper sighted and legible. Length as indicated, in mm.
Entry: 78.48 mm
